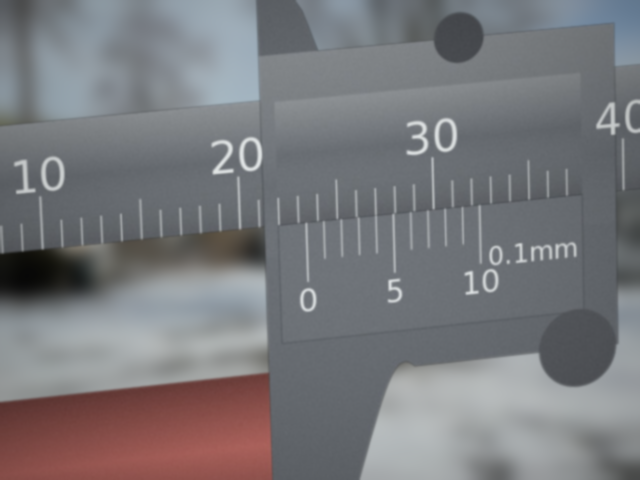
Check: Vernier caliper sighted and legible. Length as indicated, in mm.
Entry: 23.4 mm
